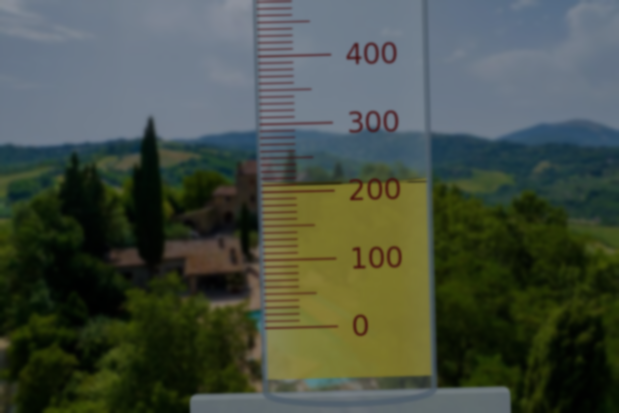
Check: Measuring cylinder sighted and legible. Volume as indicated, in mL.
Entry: 210 mL
